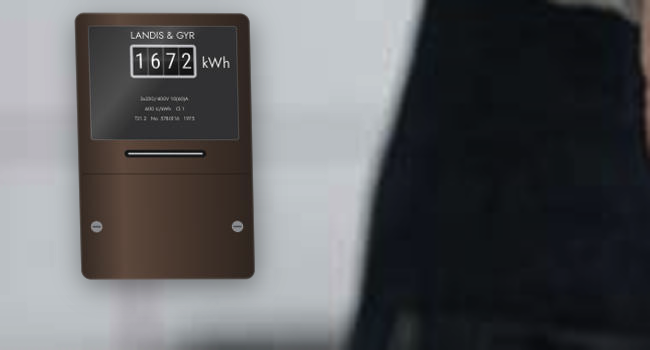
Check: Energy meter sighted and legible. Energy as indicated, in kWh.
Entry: 1672 kWh
